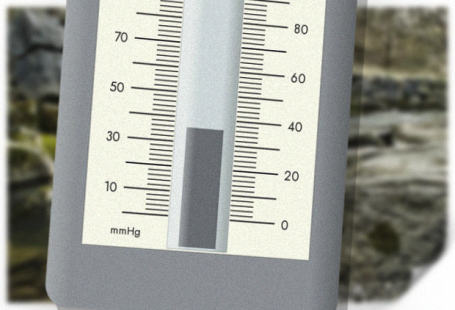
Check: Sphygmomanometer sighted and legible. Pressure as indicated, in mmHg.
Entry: 36 mmHg
